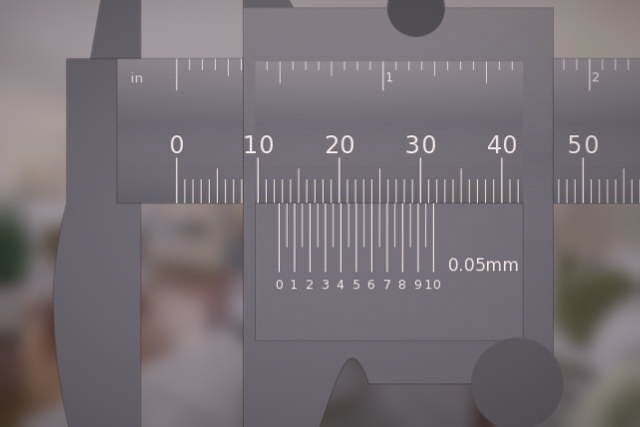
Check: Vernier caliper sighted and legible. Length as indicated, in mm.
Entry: 12.6 mm
